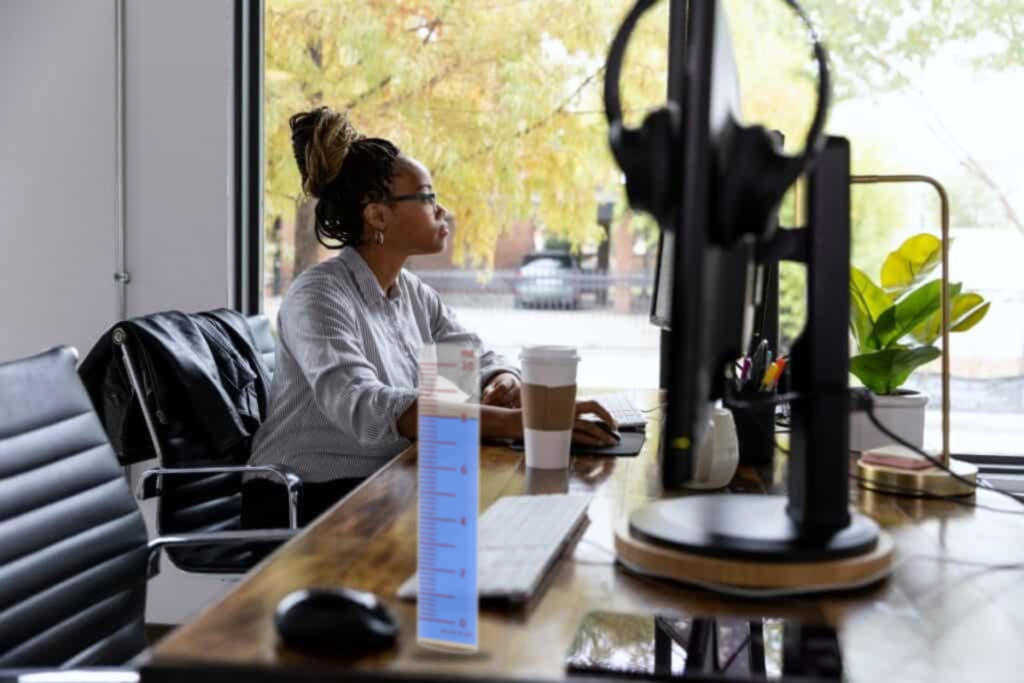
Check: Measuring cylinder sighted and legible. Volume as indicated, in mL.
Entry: 8 mL
